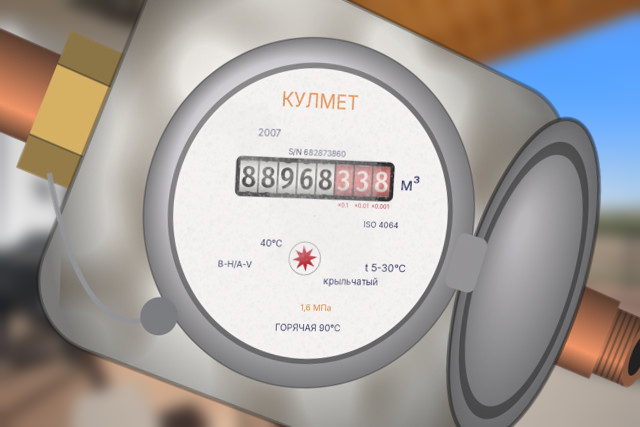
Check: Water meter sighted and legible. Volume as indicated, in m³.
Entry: 88968.338 m³
